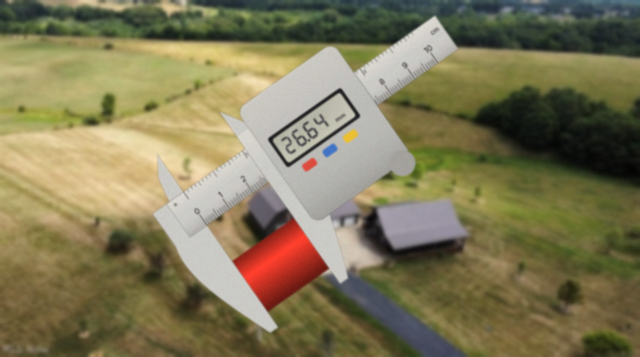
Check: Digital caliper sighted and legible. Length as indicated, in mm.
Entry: 26.64 mm
